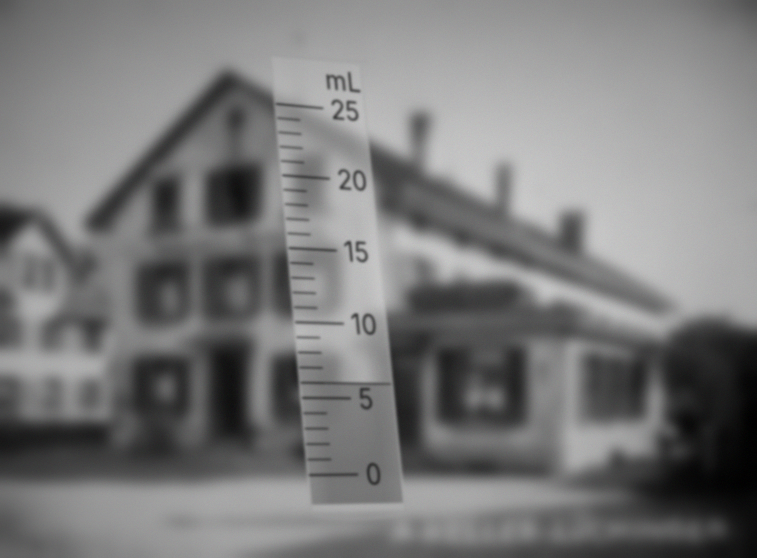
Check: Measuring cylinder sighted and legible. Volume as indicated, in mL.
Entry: 6 mL
